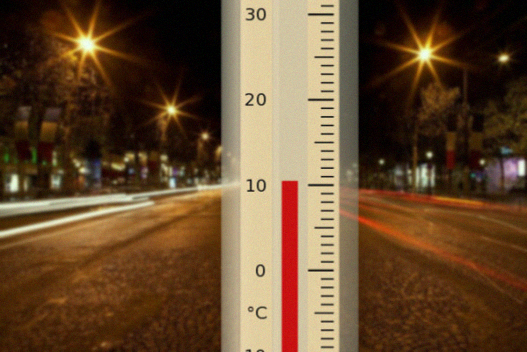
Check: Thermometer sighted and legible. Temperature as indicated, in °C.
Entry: 10.5 °C
